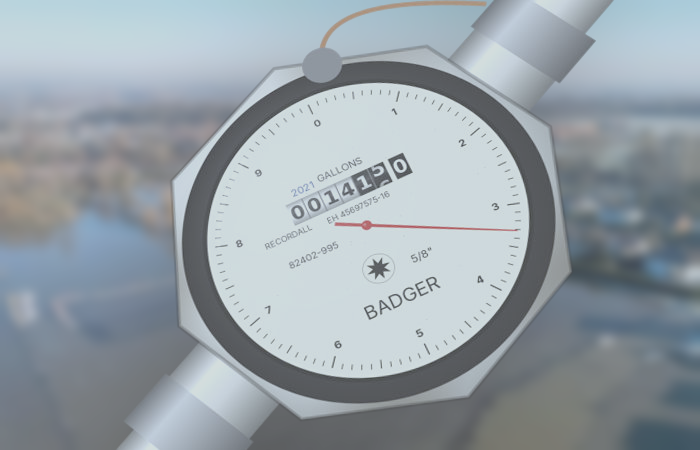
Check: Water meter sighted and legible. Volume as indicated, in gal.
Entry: 14153.3 gal
